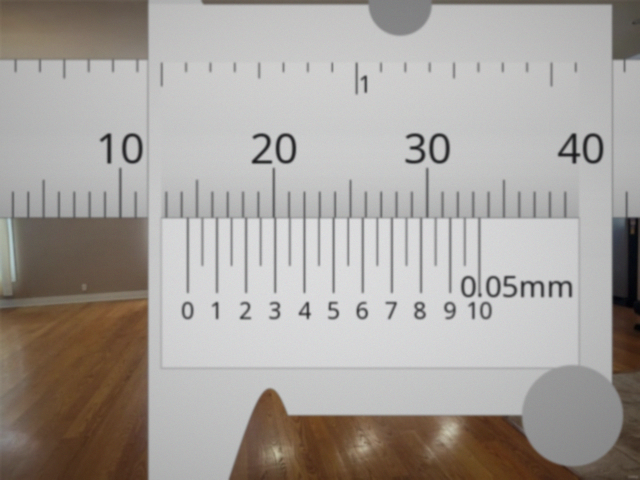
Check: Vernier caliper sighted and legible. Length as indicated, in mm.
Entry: 14.4 mm
